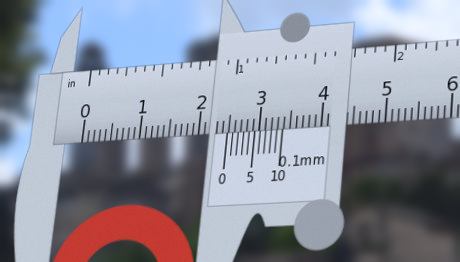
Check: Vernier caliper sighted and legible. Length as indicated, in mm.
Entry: 24.8 mm
